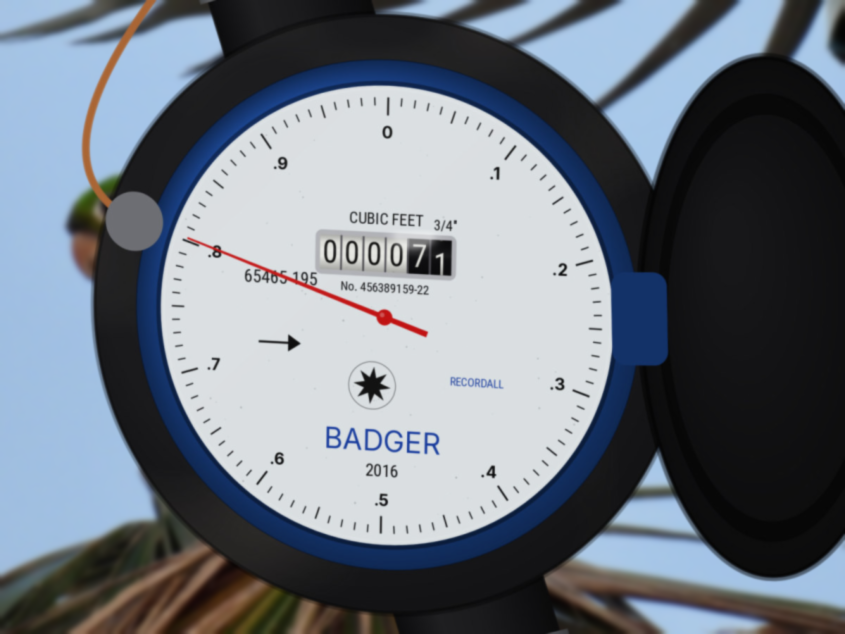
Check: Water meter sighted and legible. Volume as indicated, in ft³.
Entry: 70.80 ft³
